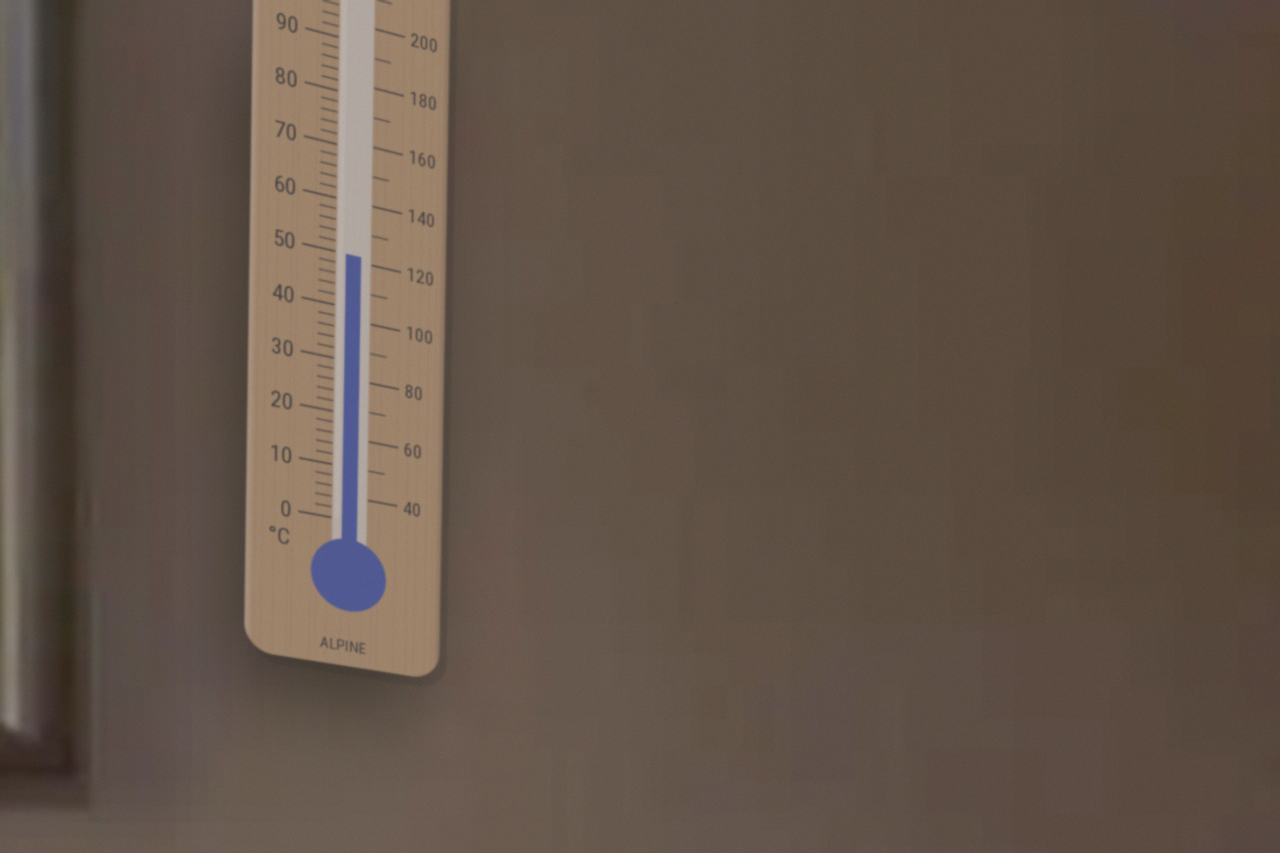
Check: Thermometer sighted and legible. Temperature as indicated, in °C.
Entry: 50 °C
